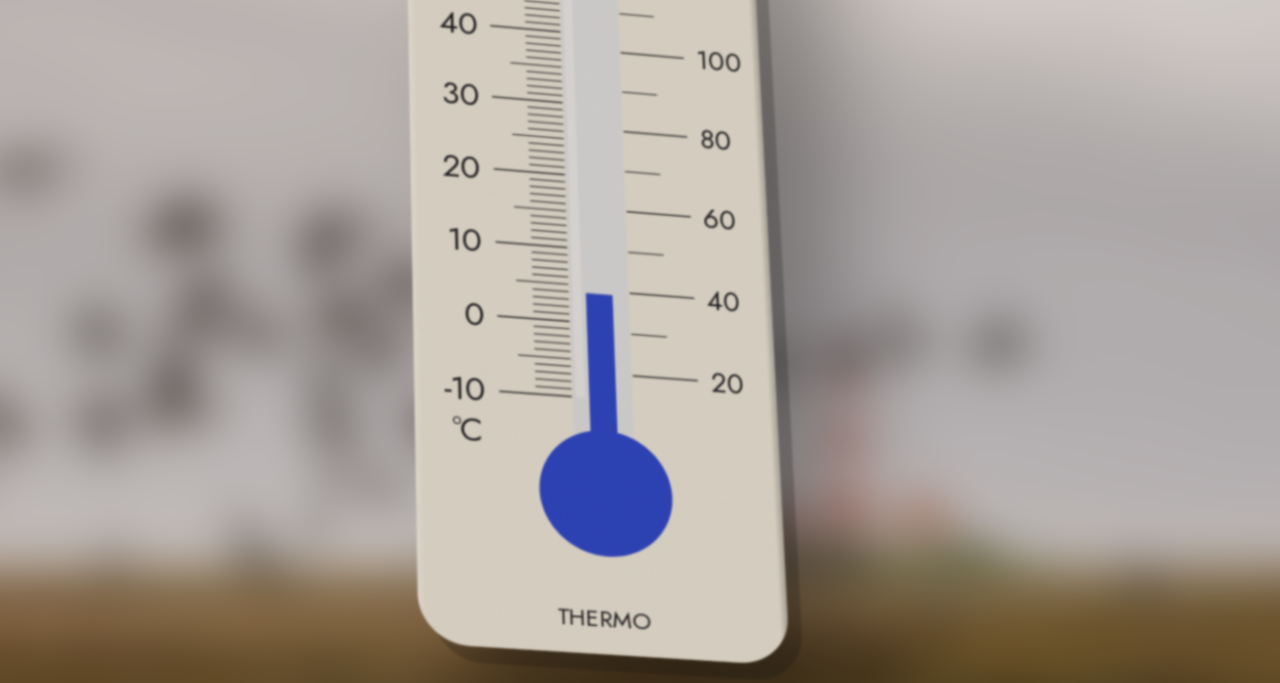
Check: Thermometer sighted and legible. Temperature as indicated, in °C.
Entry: 4 °C
